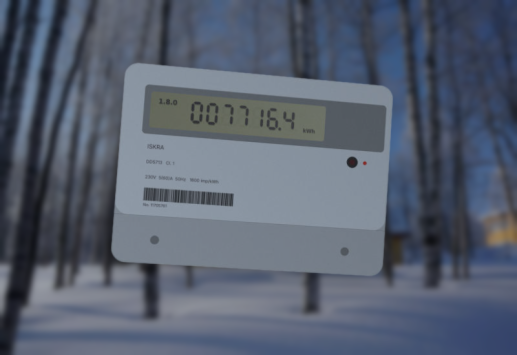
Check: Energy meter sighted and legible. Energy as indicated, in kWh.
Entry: 7716.4 kWh
